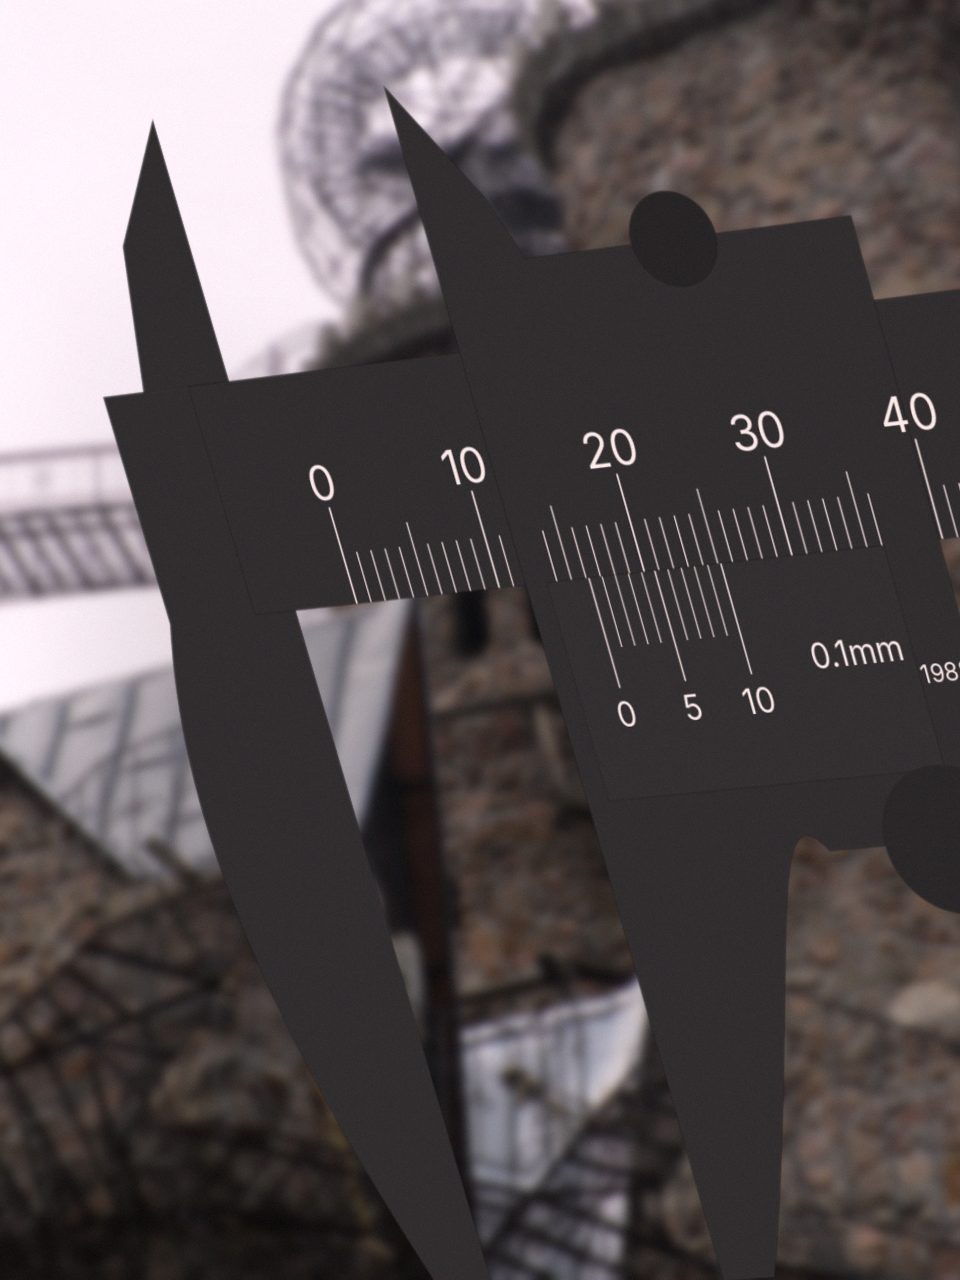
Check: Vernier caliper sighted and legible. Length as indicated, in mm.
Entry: 16.2 mm
